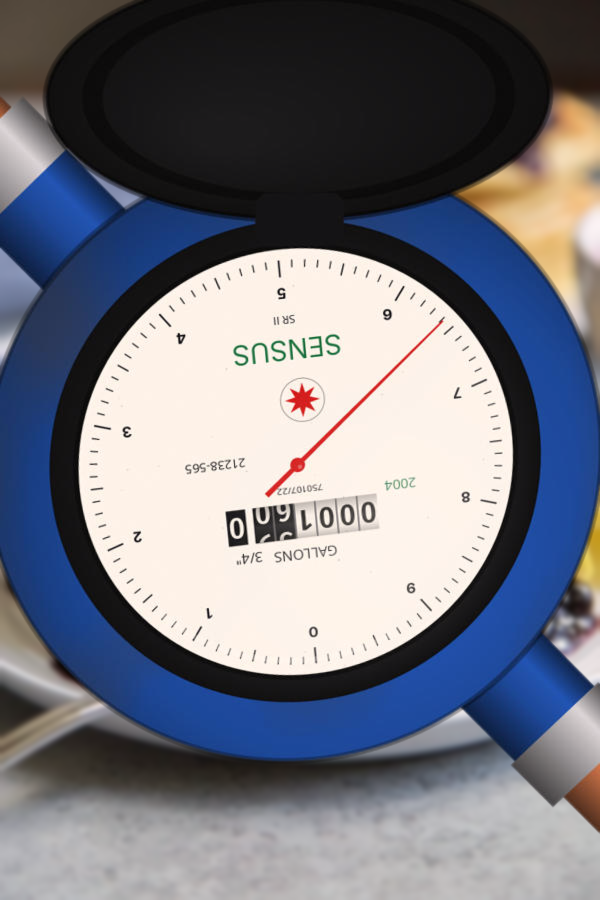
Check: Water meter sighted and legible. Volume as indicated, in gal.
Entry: 1596.4 gal
